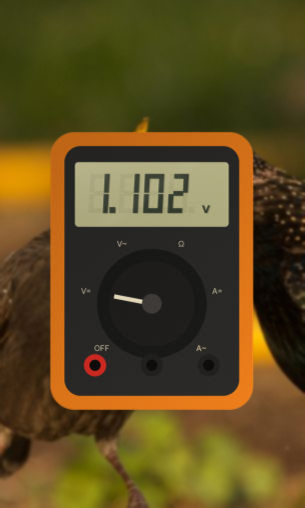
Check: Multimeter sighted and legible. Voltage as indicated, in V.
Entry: 1.102 V
